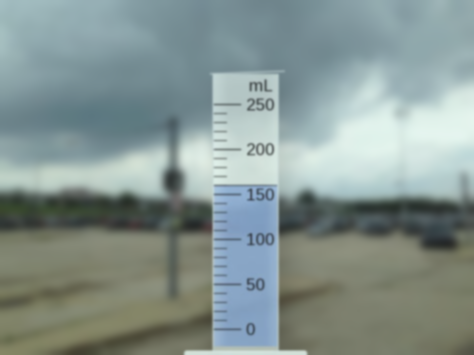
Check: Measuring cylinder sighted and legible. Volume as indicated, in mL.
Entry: 160 mL
